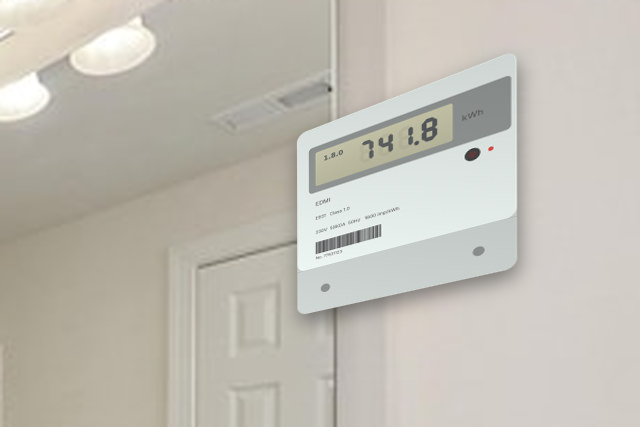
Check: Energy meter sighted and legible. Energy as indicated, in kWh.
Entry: 741.8 kWh
